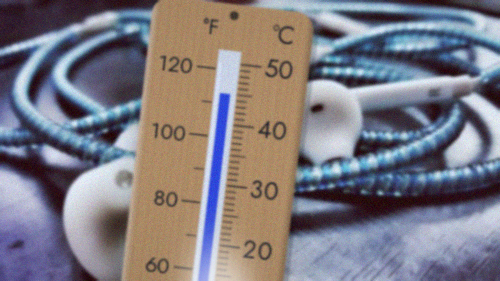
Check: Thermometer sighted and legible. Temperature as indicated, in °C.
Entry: 45 °C
